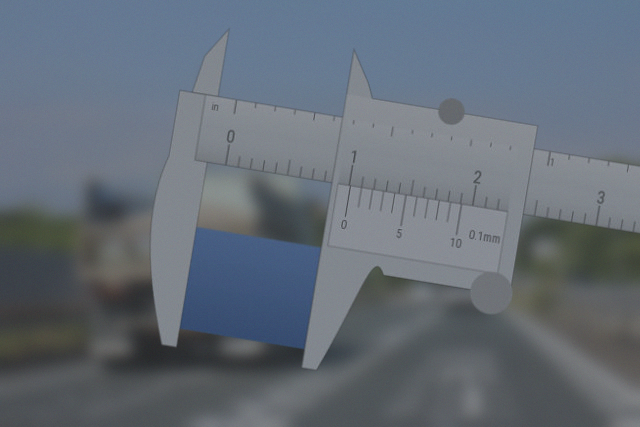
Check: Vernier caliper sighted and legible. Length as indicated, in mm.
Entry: 10.1 mm
